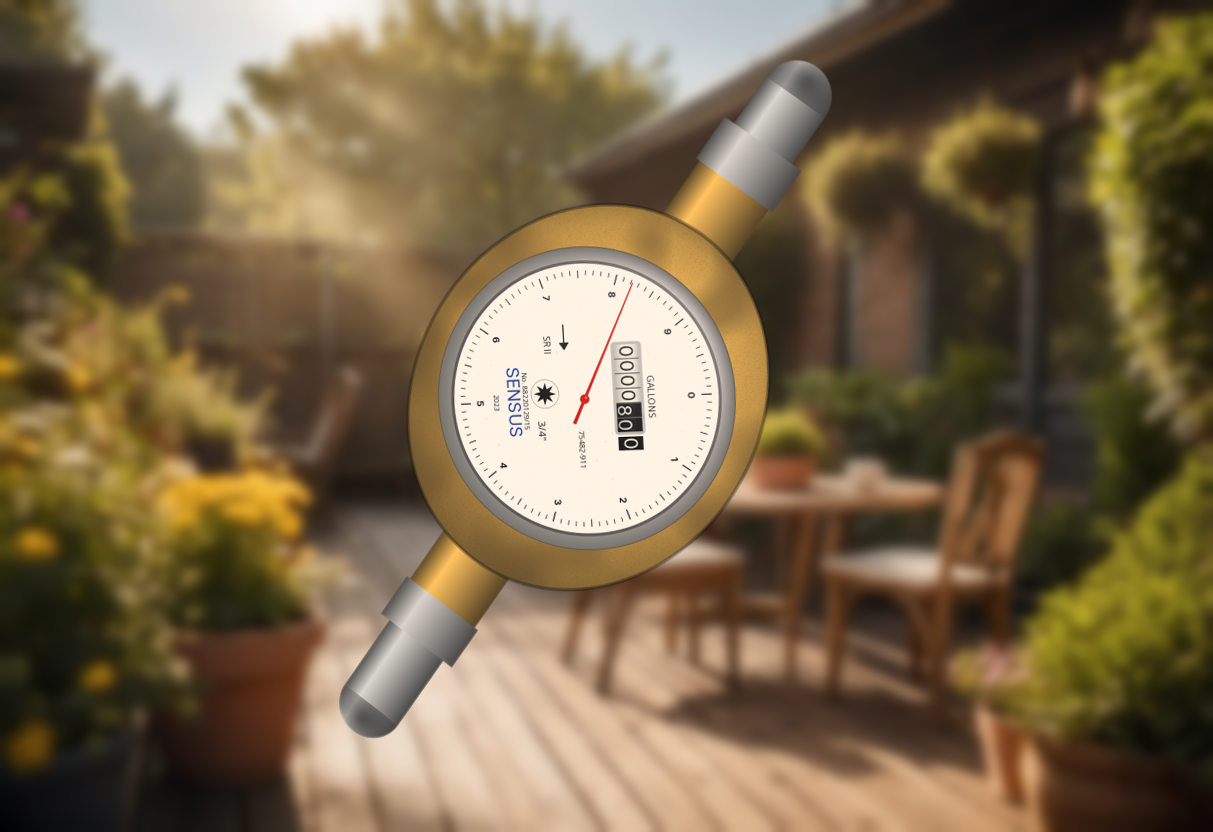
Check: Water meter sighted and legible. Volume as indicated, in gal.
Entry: 798.2 gal
